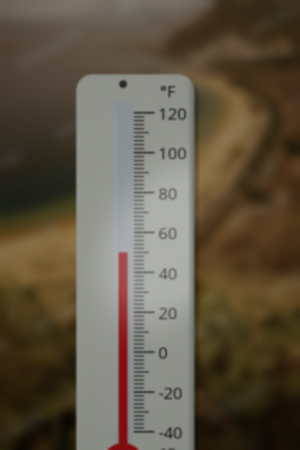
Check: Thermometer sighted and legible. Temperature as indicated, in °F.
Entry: 50 °F
